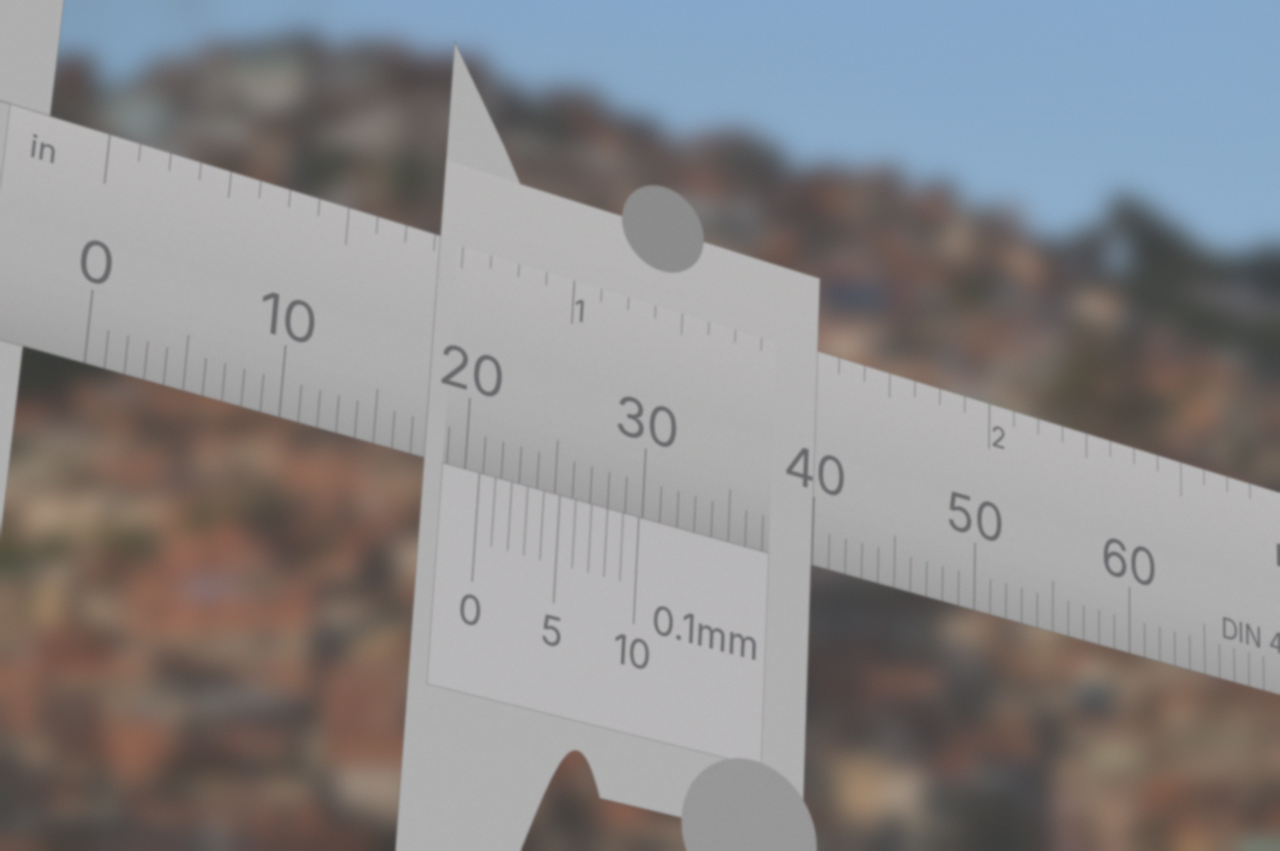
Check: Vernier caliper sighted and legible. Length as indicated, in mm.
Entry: 20.8 mm
